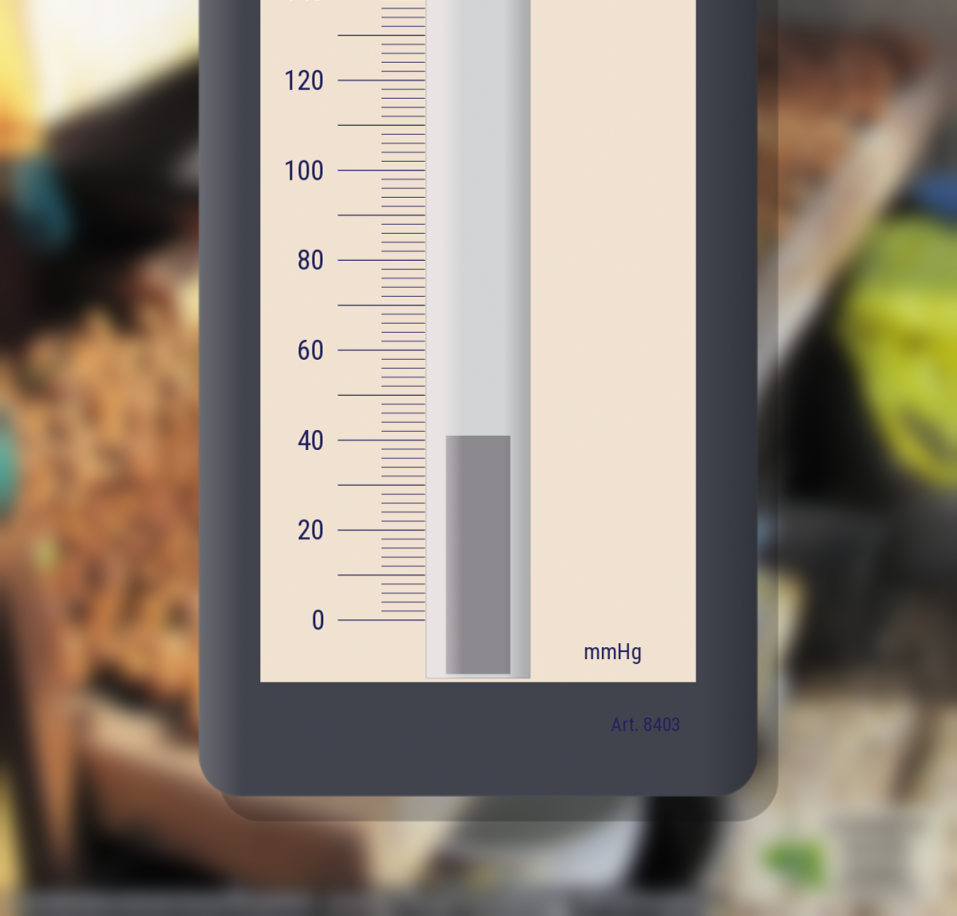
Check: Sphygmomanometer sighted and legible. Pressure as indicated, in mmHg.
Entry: 41 mmHg
